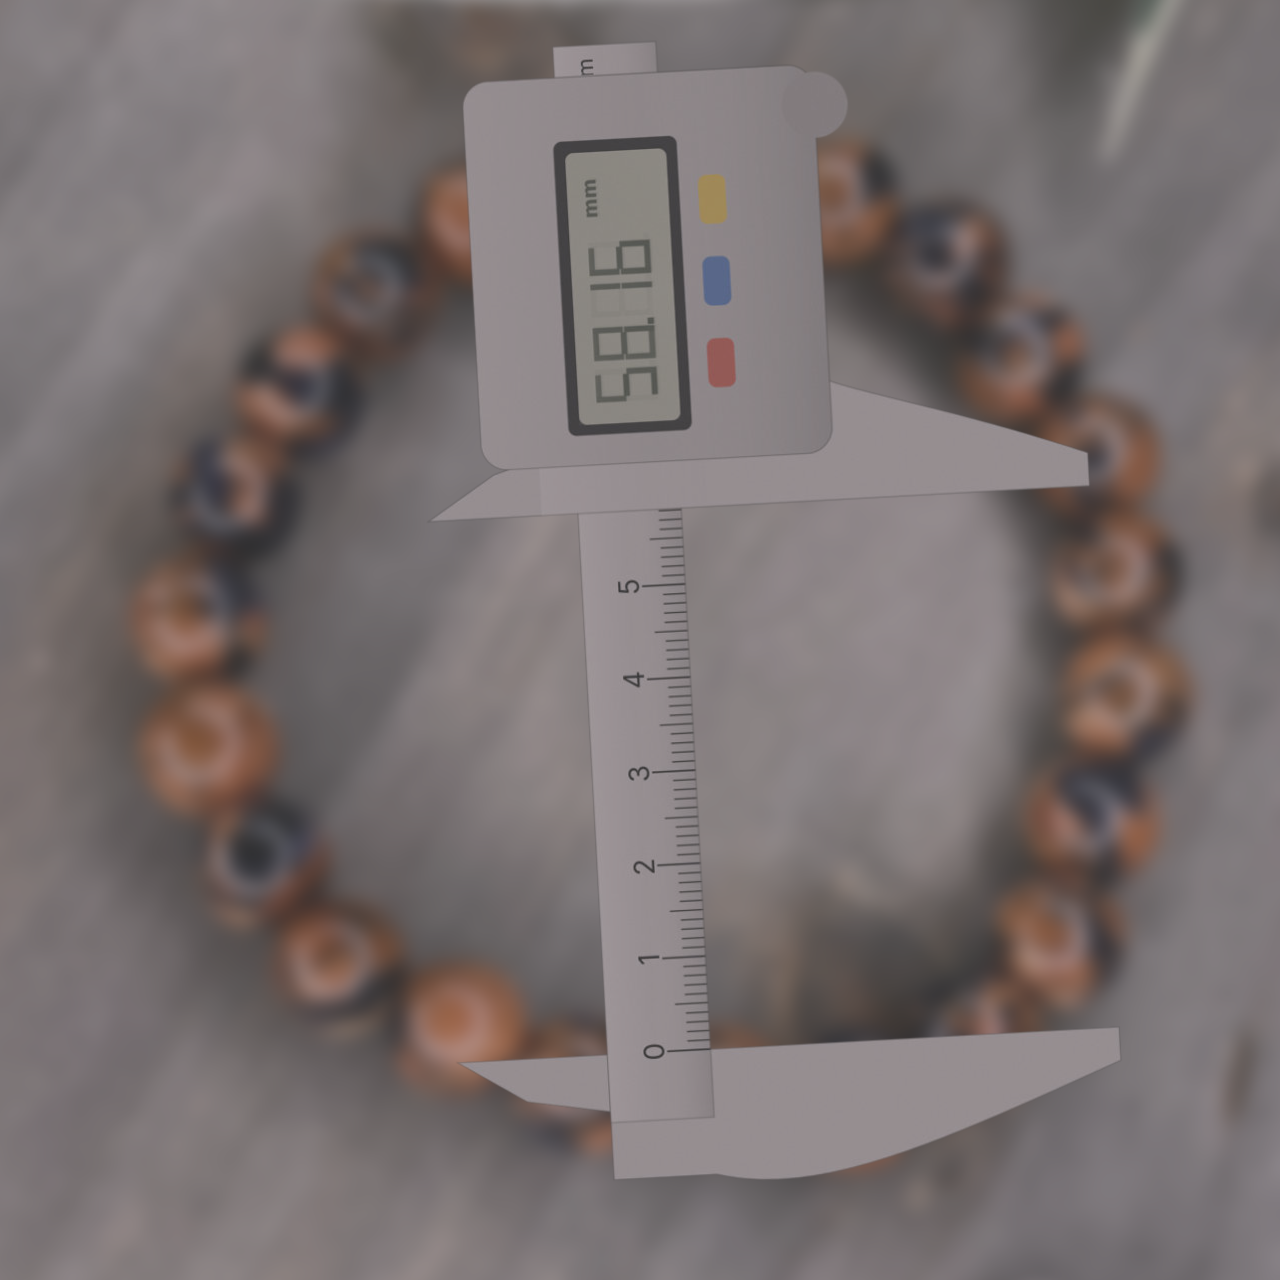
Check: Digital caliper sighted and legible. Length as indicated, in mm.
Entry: 58.16 mm
